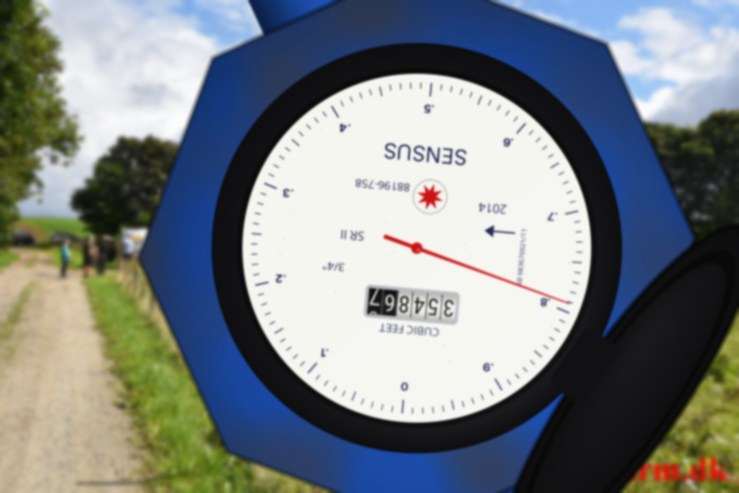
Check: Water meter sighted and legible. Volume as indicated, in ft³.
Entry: 354866.79 ft³
